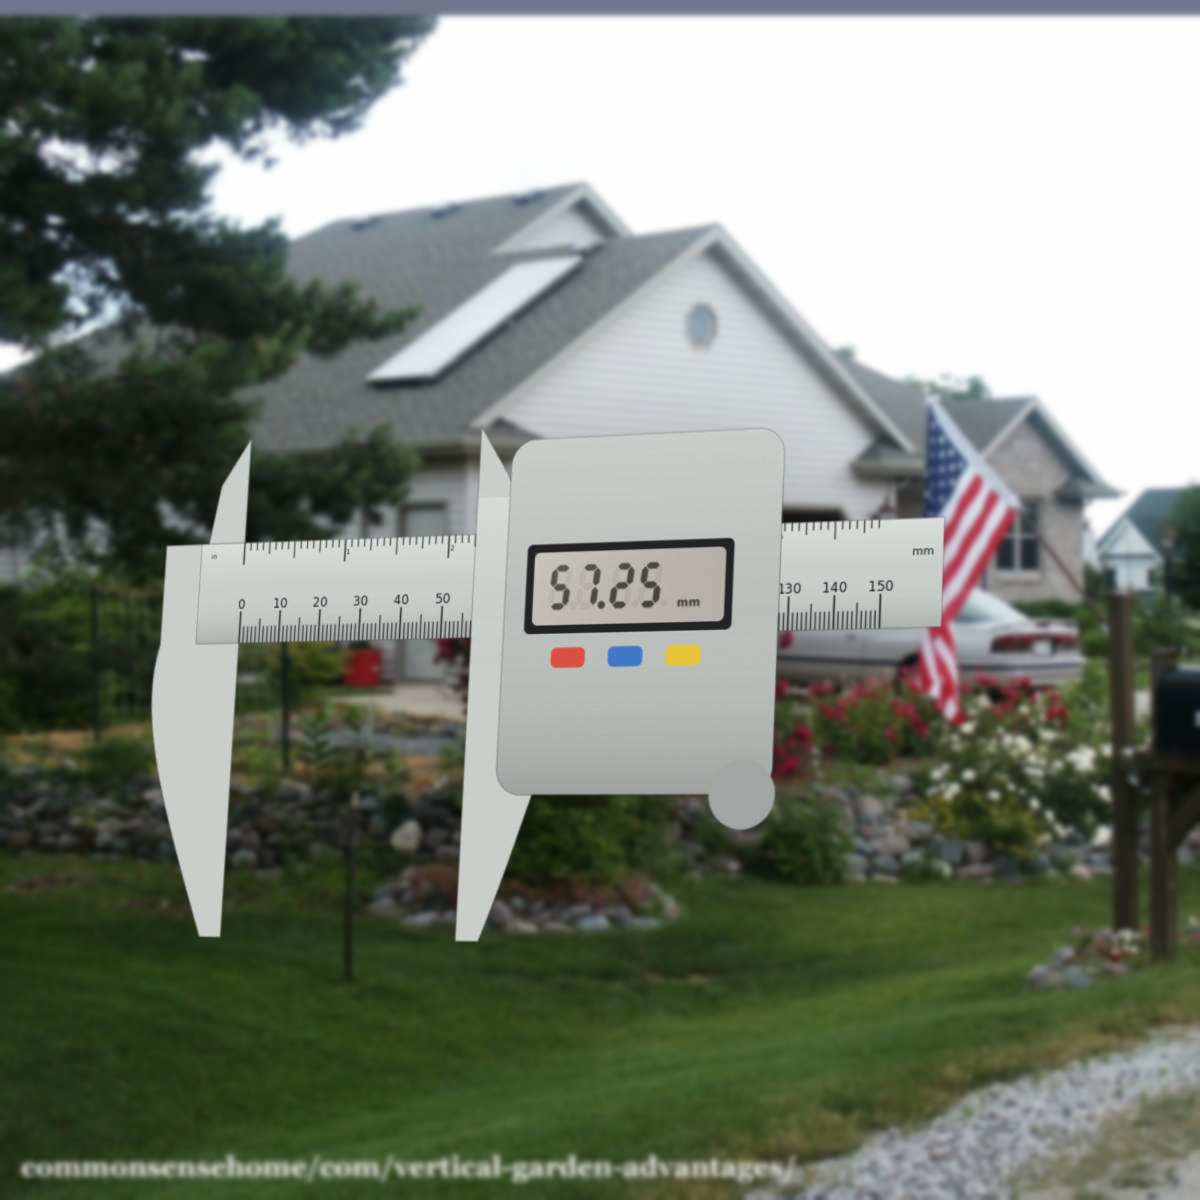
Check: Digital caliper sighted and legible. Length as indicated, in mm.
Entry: 57.25 mm
